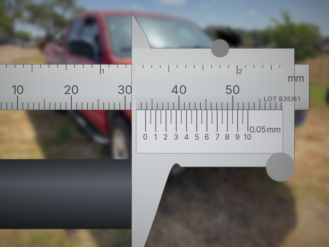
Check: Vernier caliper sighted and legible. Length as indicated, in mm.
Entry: 33.8 mm
